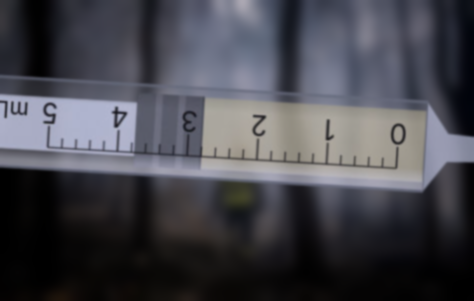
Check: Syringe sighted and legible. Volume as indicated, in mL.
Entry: 2.8 mL
